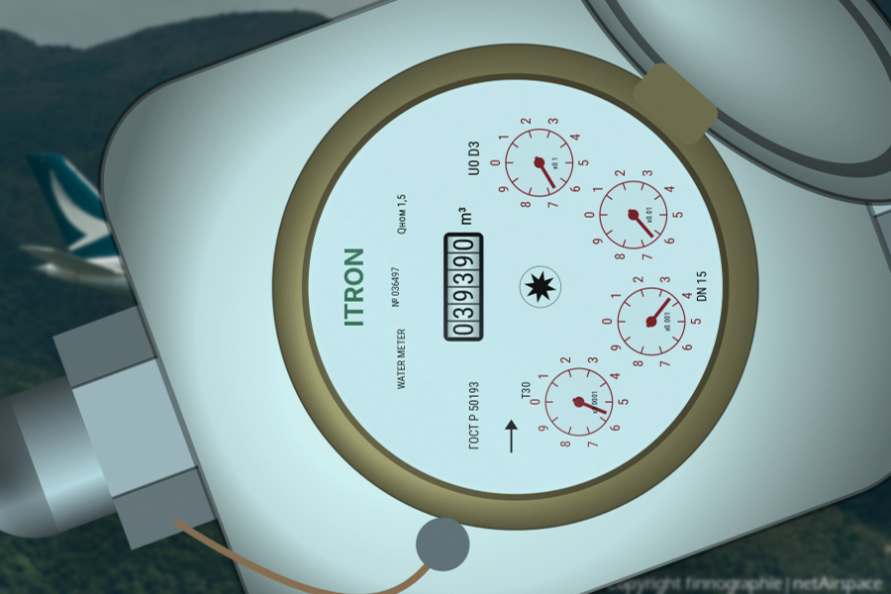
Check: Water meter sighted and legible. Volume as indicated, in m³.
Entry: 39390.6635 m³
